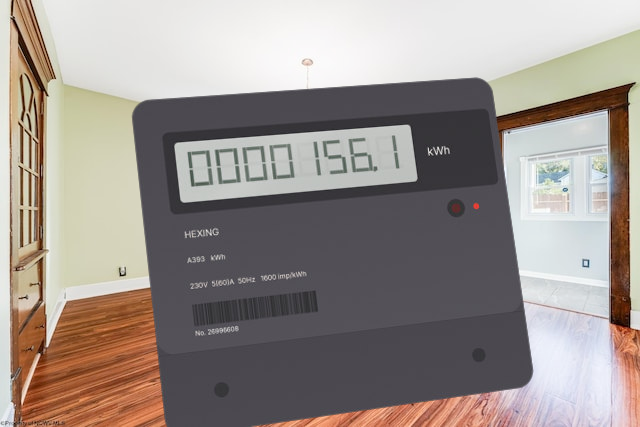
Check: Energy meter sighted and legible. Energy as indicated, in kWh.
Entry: 156.1 kWh
